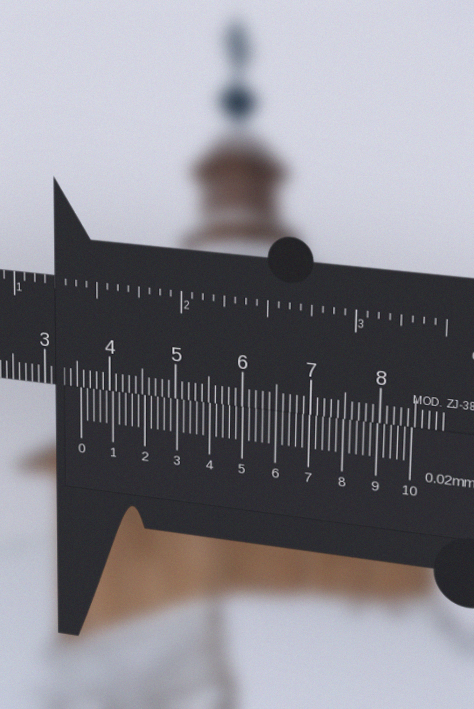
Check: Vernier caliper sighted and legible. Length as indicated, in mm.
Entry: 35.6 mm
